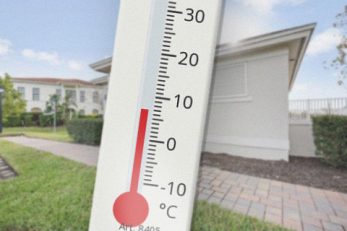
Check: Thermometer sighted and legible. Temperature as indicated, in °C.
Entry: 7 °C
